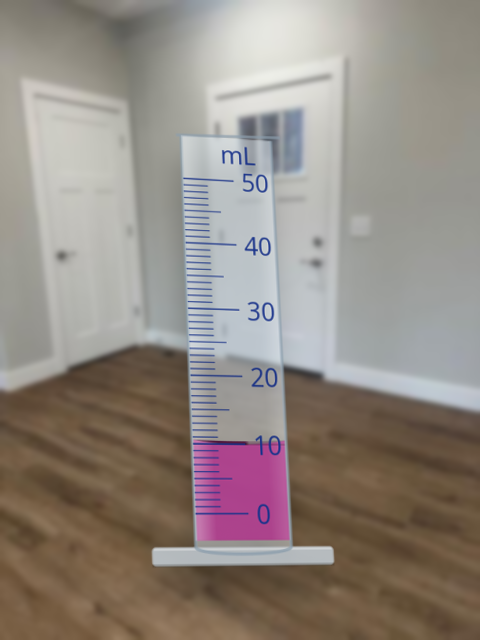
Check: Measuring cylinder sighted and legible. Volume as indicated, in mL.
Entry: 10 mL
